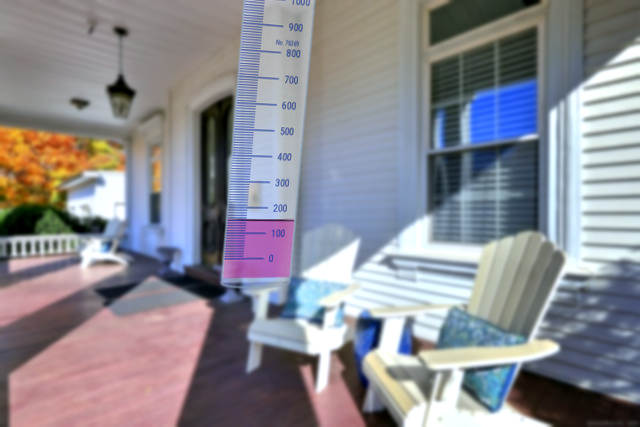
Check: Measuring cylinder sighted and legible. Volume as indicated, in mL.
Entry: 150 mL
